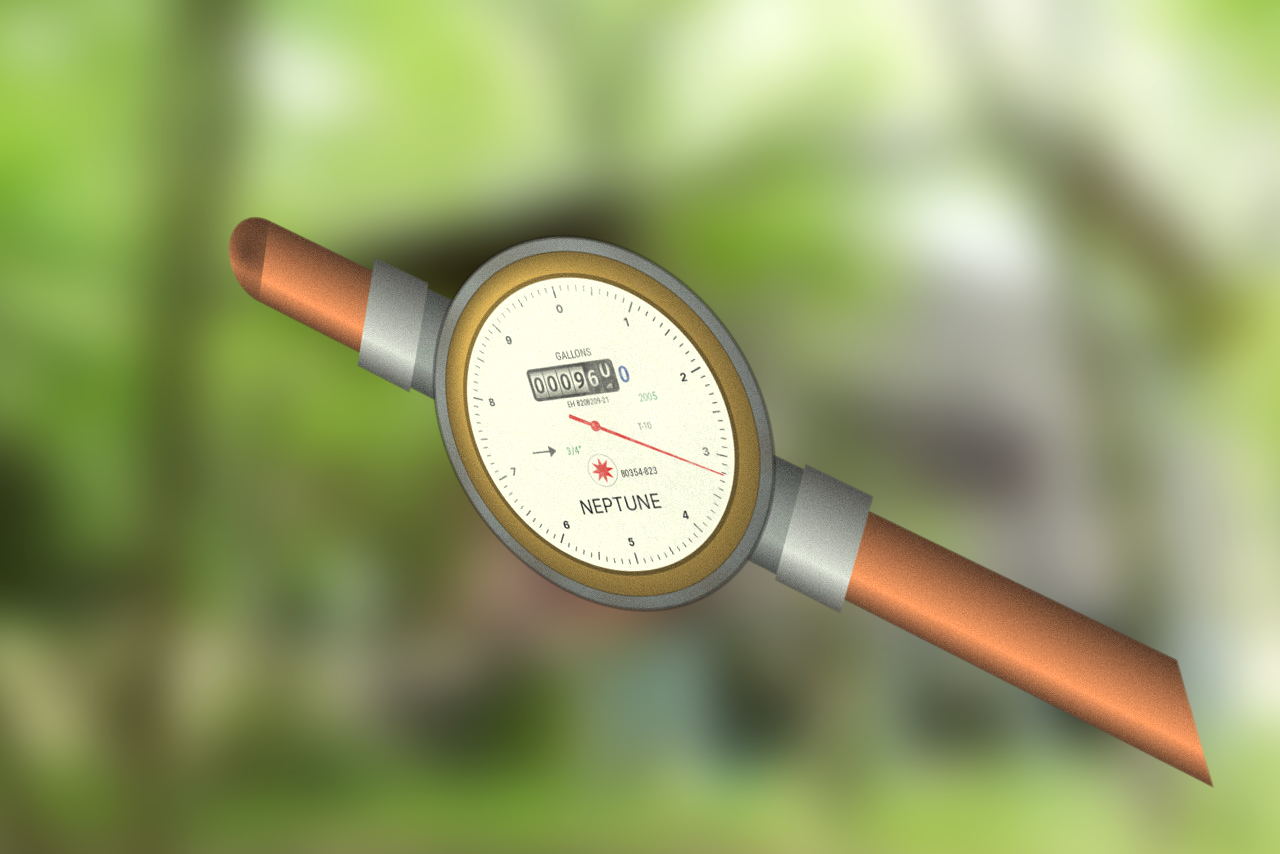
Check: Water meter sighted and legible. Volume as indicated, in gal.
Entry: 9603.2 gal
